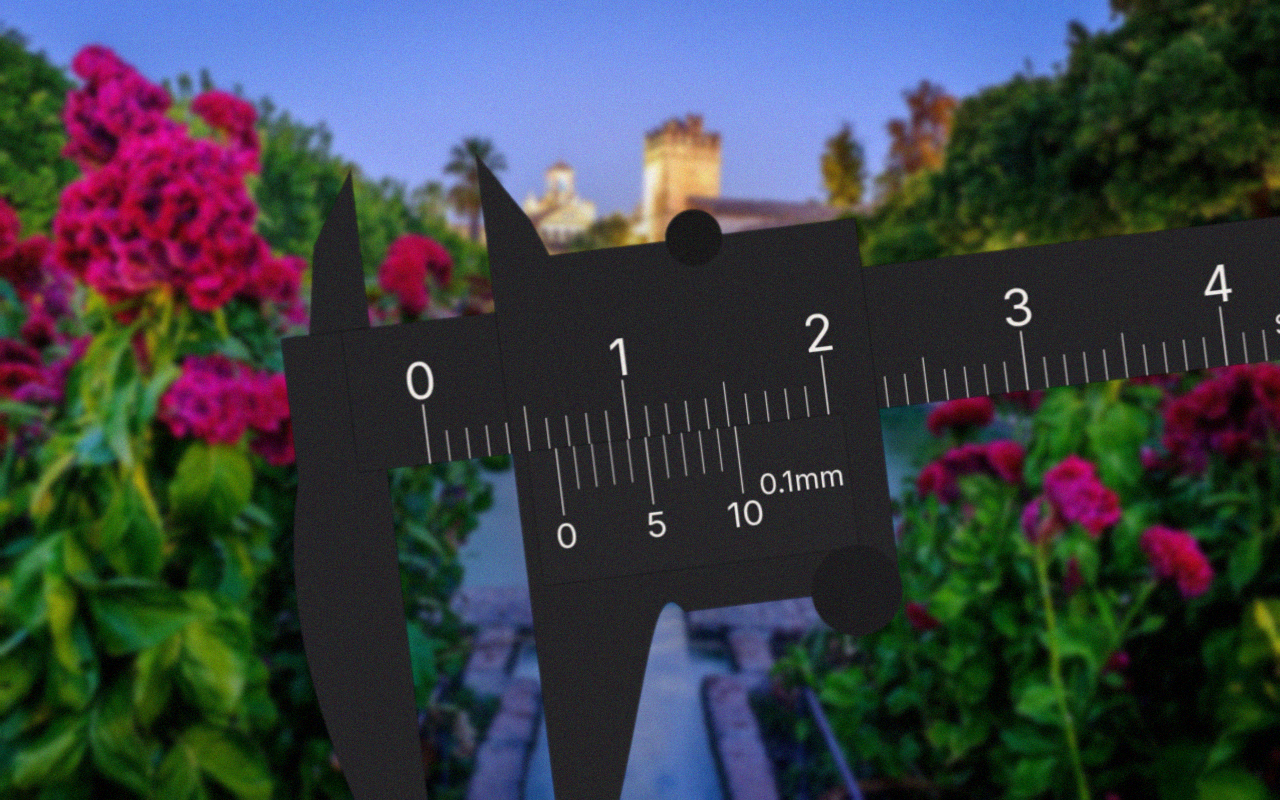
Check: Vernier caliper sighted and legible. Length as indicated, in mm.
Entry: 6.3 mm
